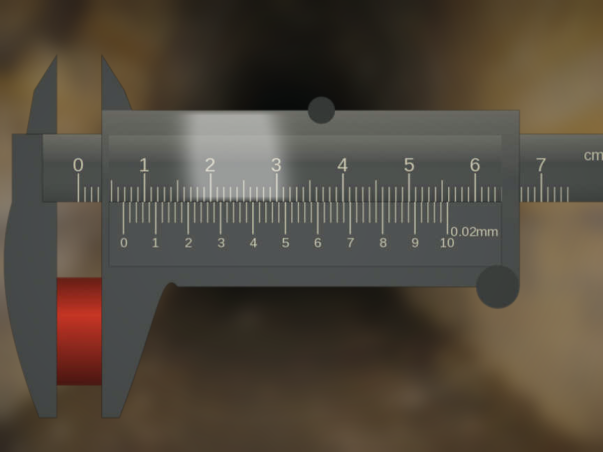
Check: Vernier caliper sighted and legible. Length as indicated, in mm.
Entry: 6.8 mm
